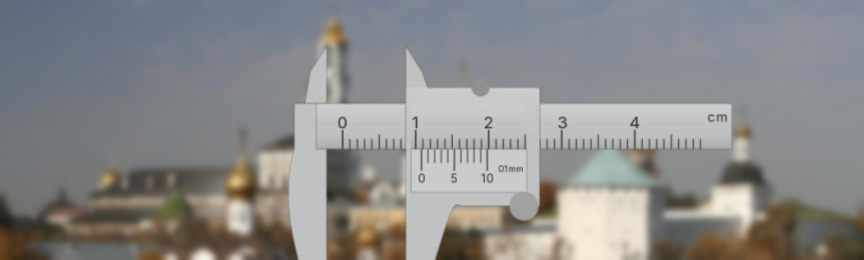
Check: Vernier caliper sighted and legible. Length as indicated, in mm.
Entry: 10.8 mm
